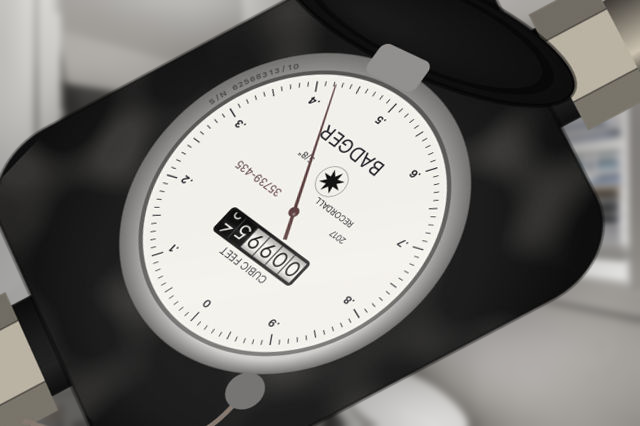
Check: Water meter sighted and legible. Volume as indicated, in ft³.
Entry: 9952.42 ft³
